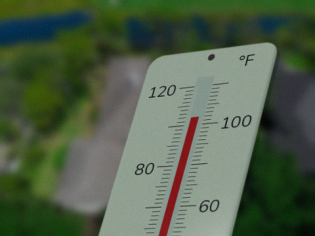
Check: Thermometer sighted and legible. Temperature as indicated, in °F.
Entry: 104 °F
